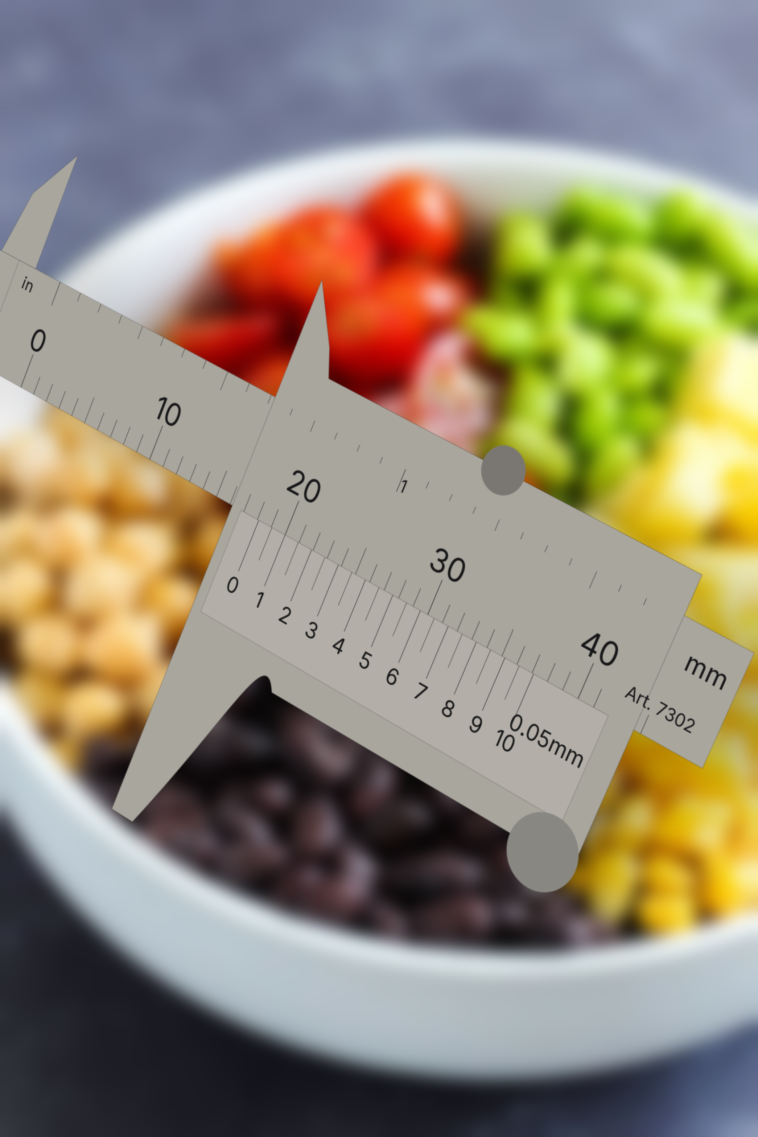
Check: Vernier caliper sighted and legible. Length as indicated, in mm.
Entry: 18.1 mm
